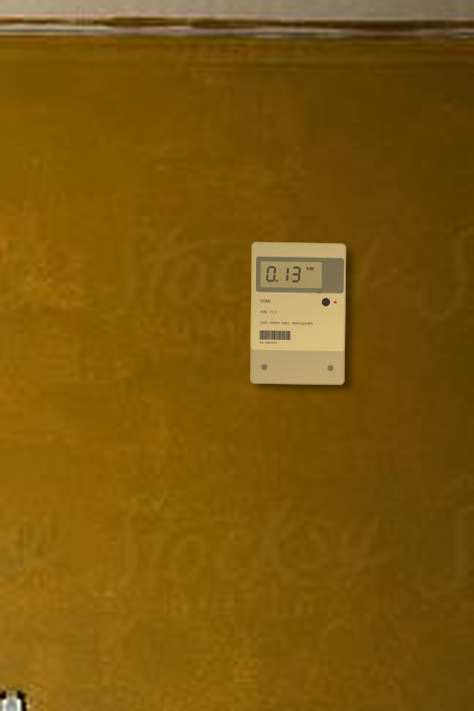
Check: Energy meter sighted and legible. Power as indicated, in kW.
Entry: 0.13 kW
